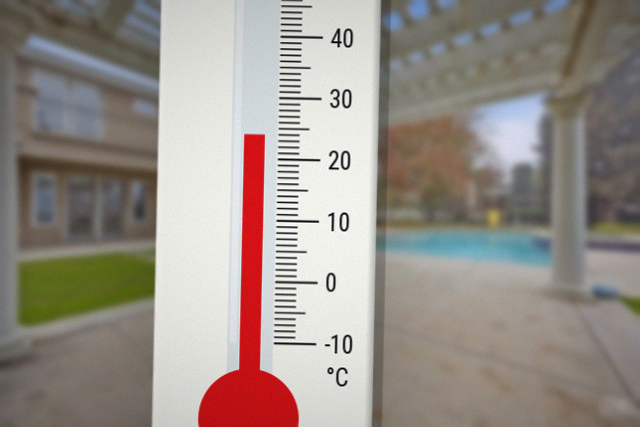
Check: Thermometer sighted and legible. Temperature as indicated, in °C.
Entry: 24 °C
